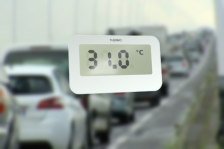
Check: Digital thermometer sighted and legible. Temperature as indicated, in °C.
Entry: 31.0 °C
